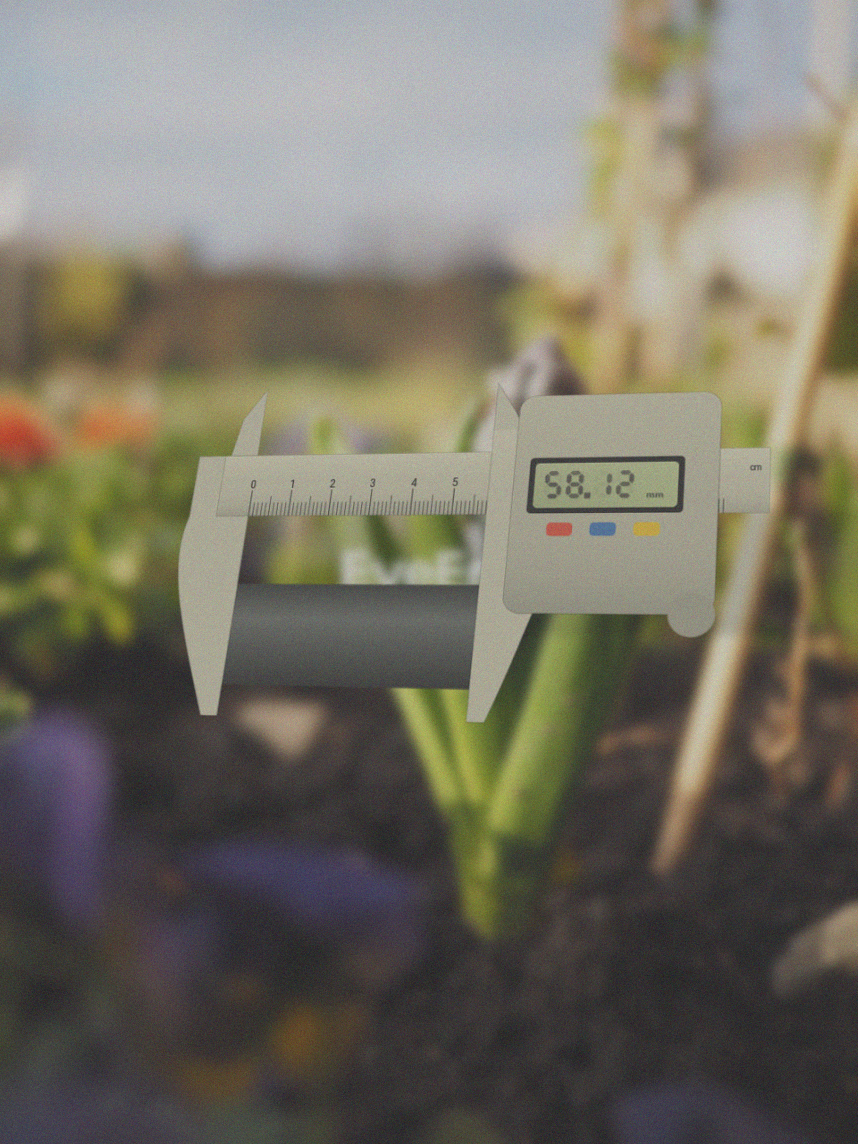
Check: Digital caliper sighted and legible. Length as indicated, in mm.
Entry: 58.12 mm
